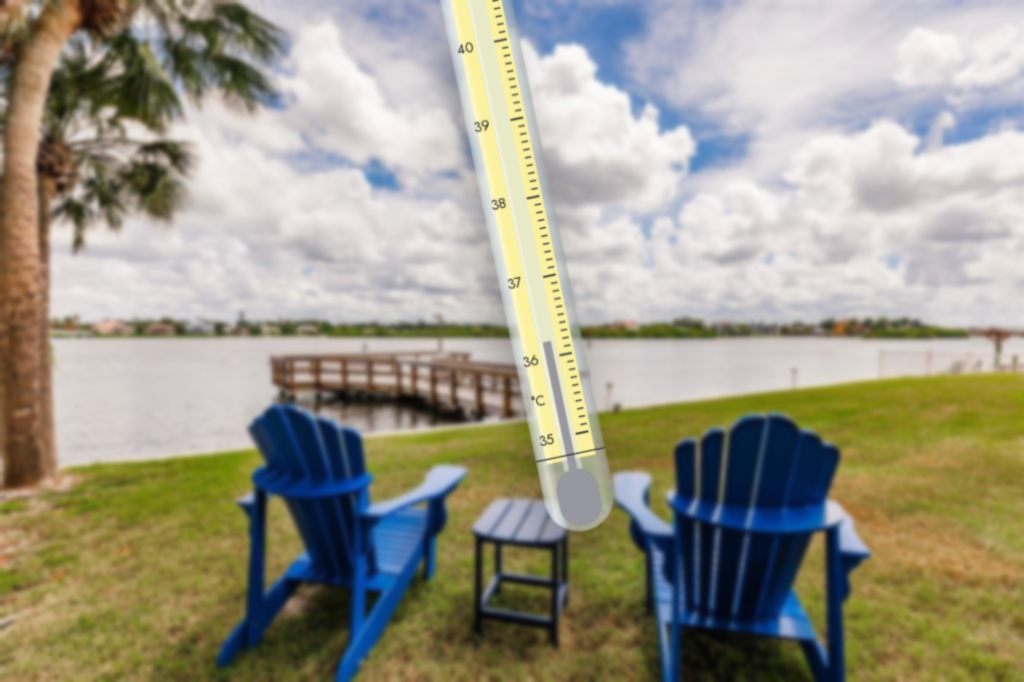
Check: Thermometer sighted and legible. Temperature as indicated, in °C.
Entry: 36.2 °C
